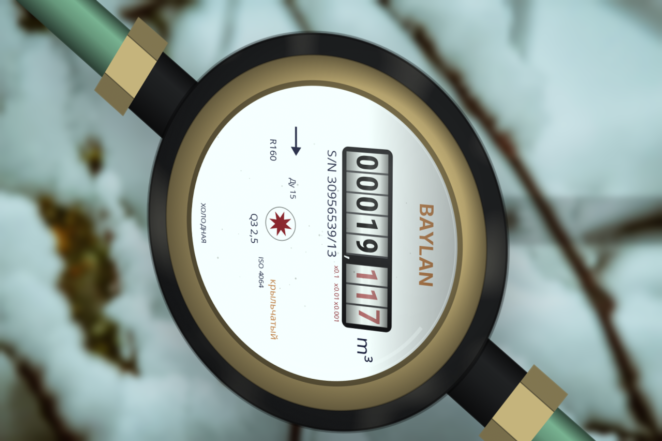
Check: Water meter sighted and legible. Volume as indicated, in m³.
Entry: 19.117 m³
